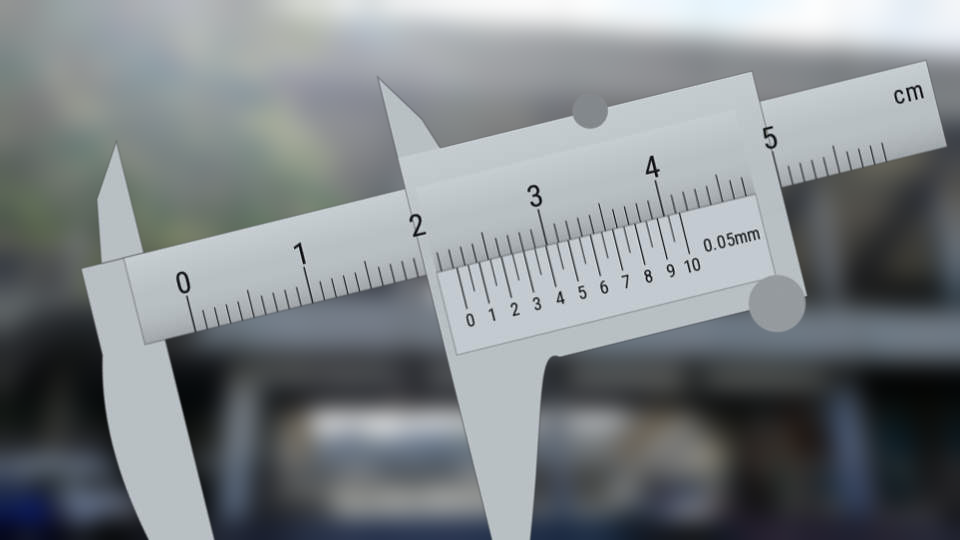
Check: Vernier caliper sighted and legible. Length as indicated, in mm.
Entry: 22.3 mm
